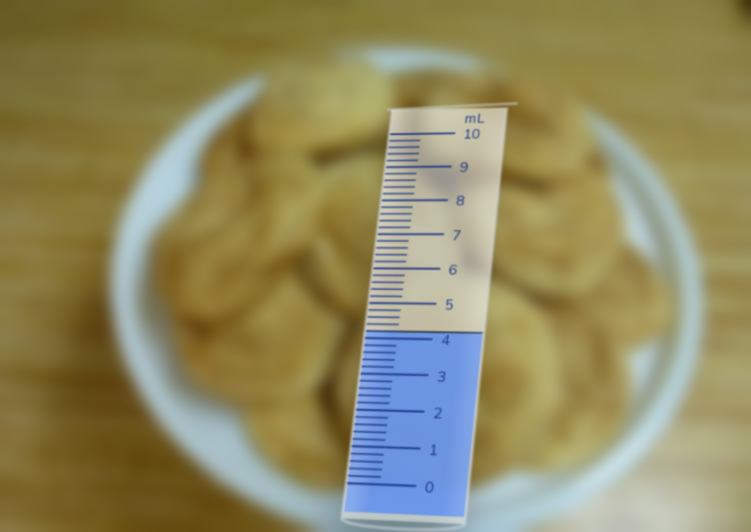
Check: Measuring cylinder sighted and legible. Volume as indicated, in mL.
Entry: 4.2 mL
